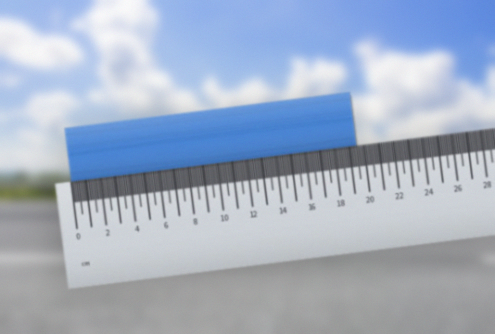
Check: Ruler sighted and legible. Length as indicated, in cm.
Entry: 19.5 cm
